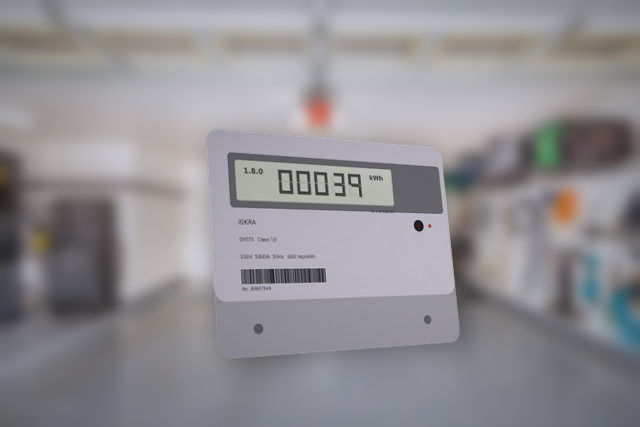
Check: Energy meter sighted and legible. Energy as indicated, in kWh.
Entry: 39 kWh
